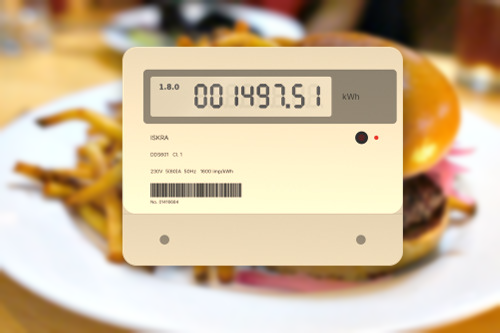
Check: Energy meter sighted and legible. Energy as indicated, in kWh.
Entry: 1497.51 kWh
